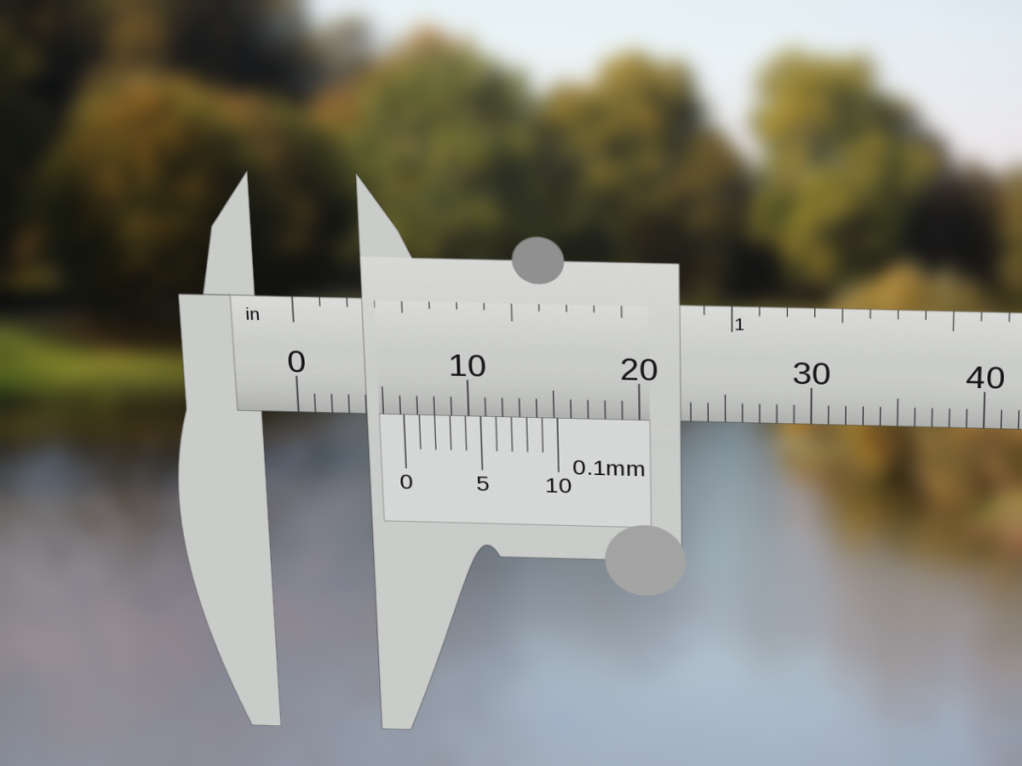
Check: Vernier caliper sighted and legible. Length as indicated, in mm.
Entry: 6.2 mm
